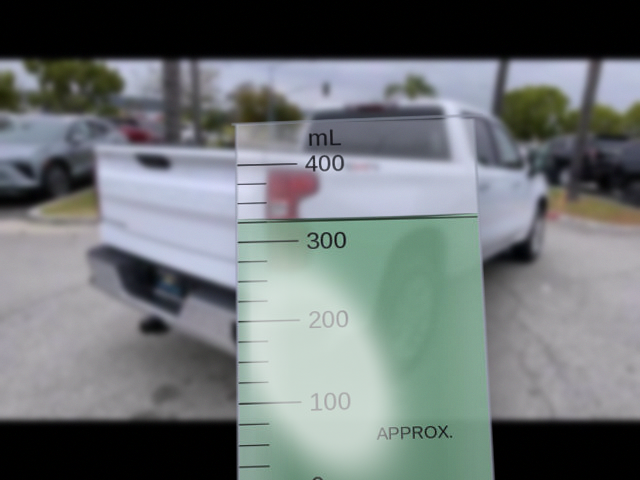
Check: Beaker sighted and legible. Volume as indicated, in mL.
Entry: 325 mL
